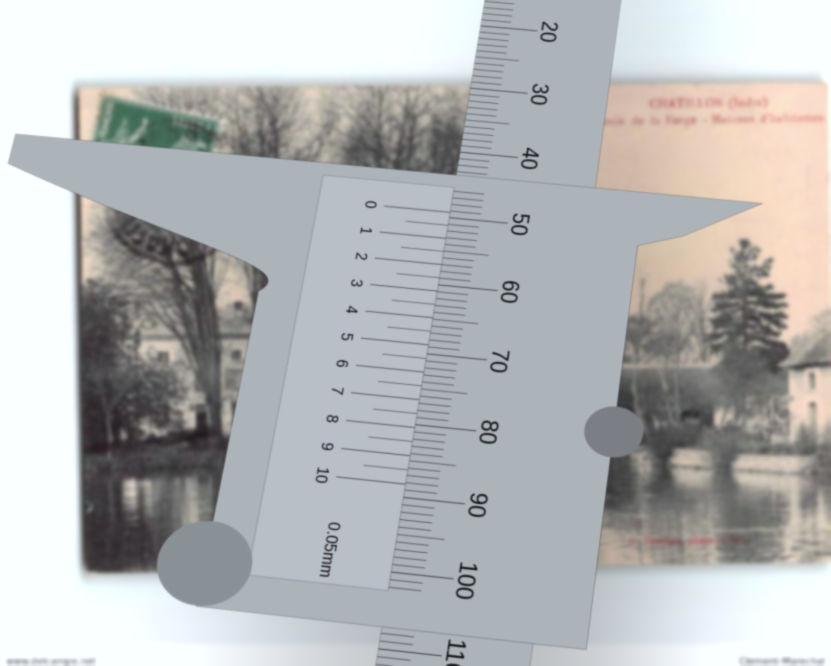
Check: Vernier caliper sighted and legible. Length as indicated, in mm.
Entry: 49.2 mm
